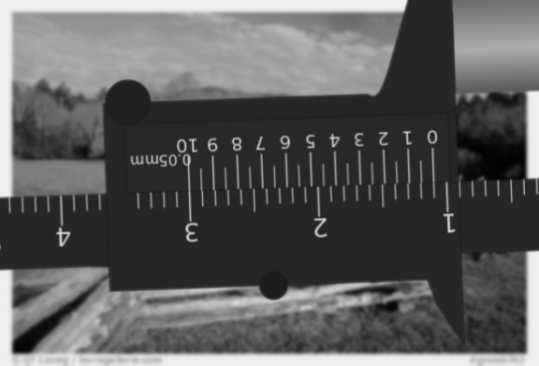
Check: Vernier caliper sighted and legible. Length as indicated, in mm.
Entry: 11.0 mm
